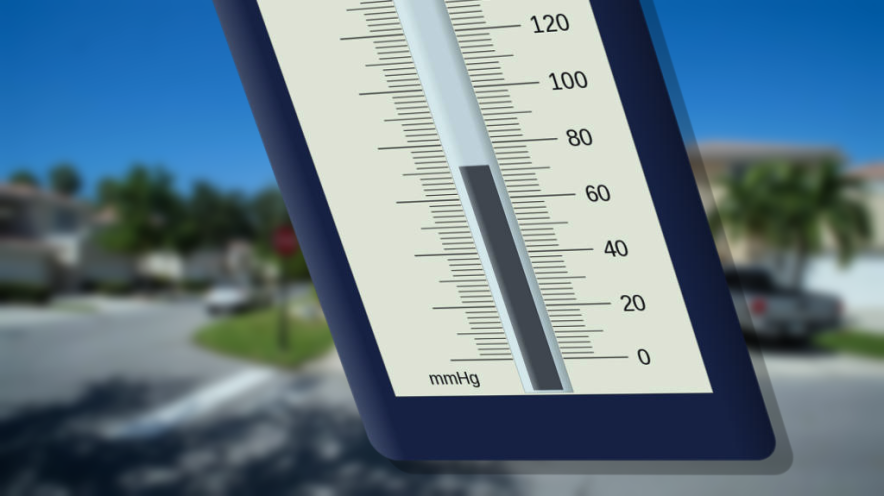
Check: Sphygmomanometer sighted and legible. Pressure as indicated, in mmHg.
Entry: 72 mmHg
